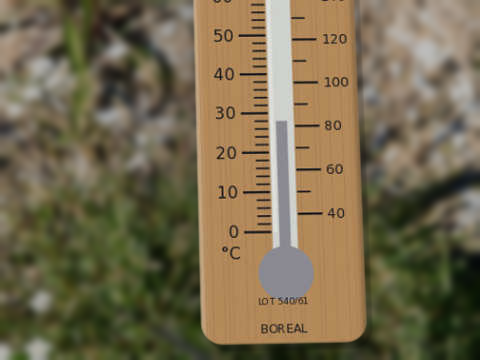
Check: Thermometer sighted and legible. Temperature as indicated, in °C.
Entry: 28 °C
